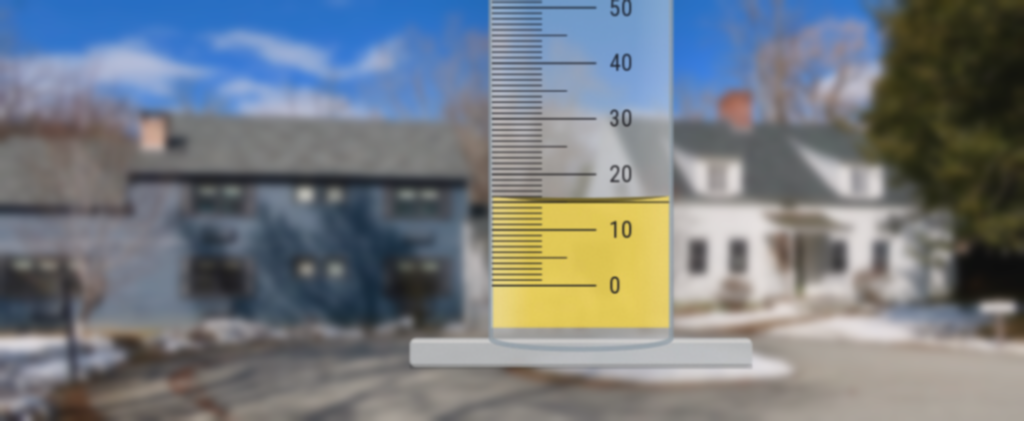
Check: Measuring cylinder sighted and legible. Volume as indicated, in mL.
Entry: 15 mL
